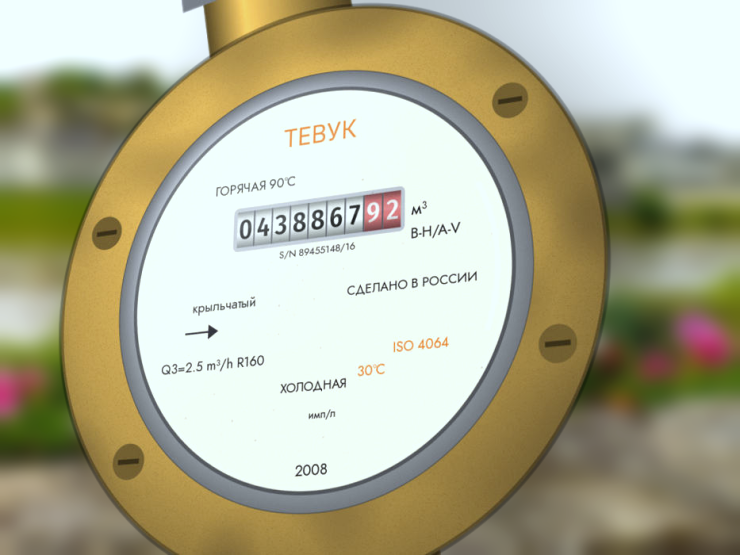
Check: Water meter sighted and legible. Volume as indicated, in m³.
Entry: 438867.92 m³
